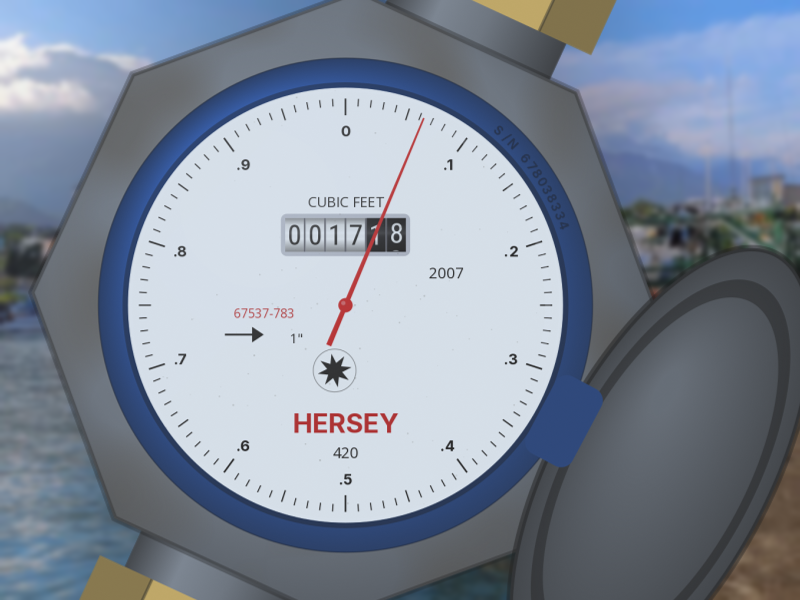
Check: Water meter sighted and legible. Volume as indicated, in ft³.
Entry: 1718.06 ft³
